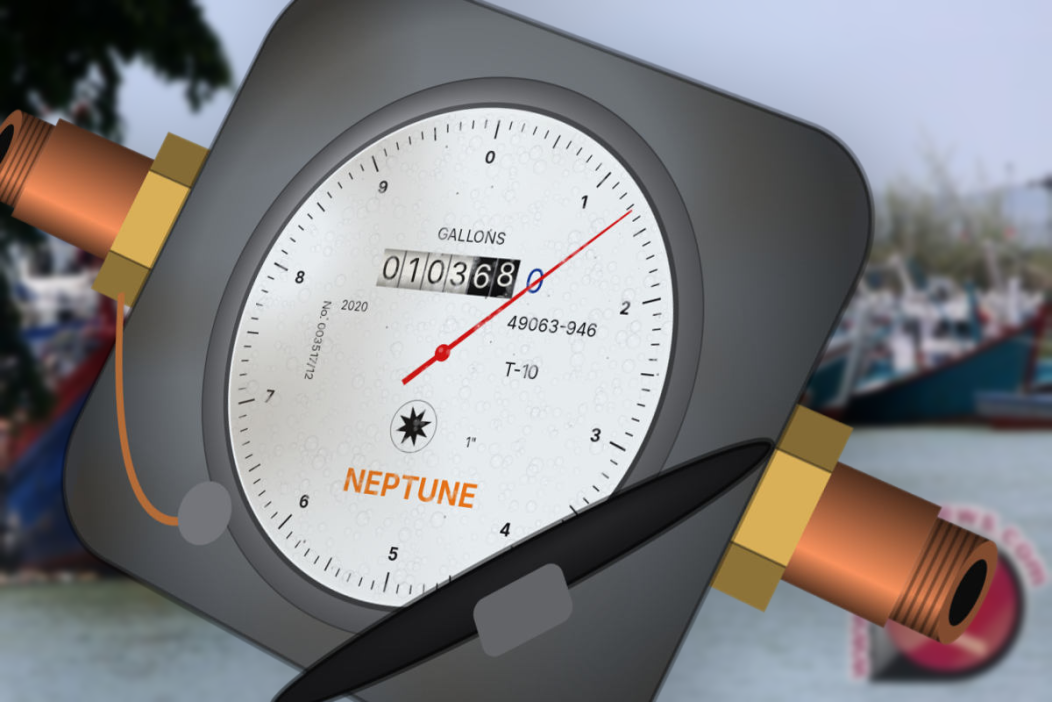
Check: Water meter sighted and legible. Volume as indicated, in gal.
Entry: 103681.3 gal
